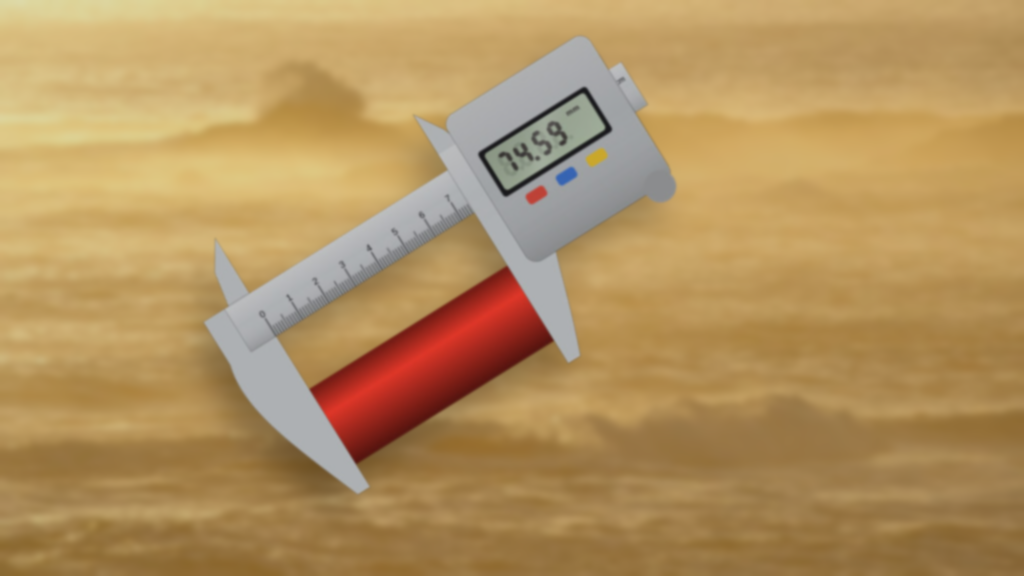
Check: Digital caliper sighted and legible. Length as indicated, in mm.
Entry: 74.59 mm
